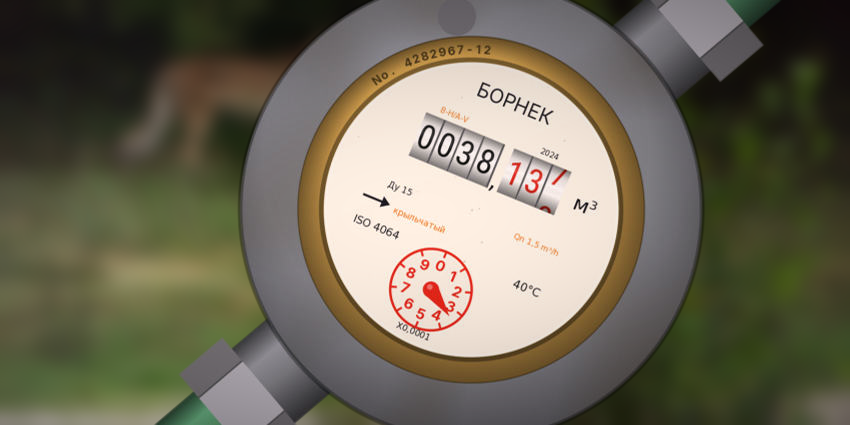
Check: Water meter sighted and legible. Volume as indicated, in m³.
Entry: 38.1373 m³
